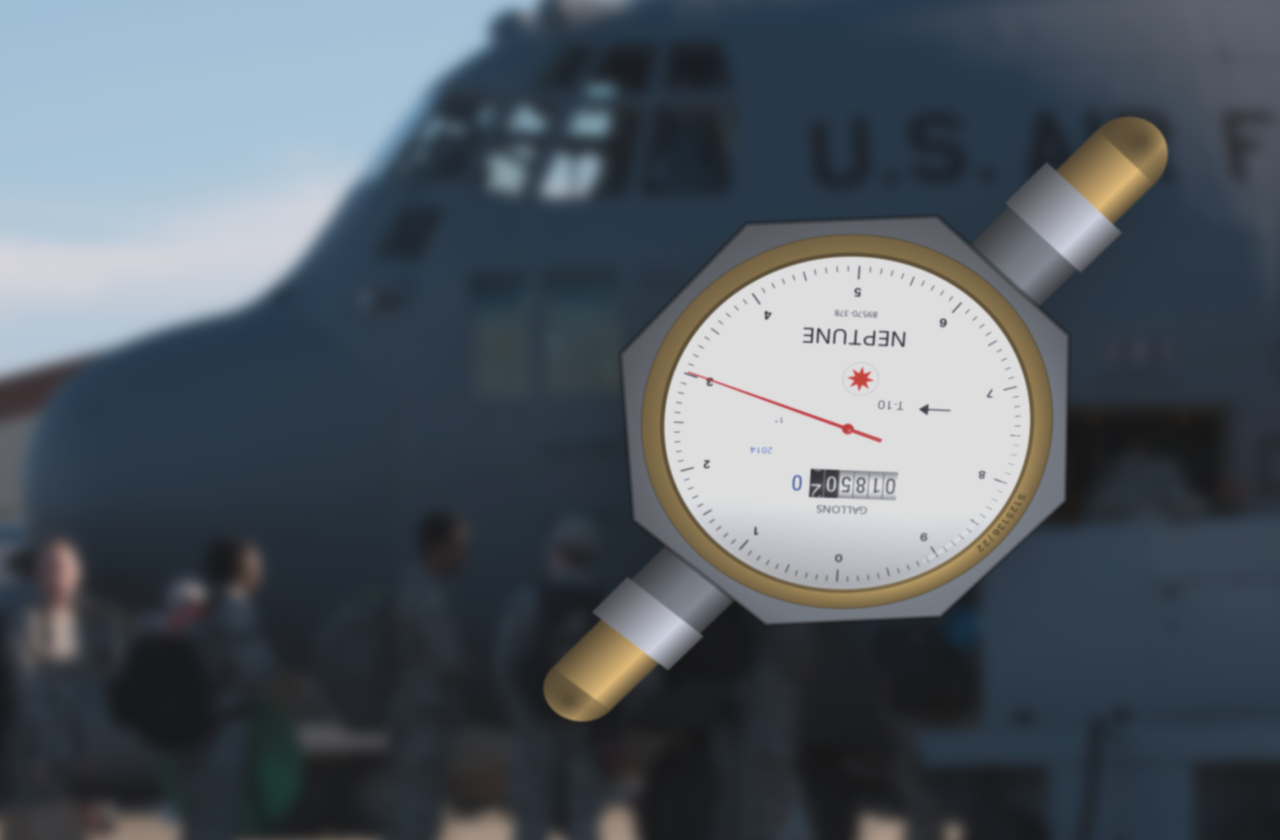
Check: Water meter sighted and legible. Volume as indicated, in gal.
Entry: 185023.0 gal
